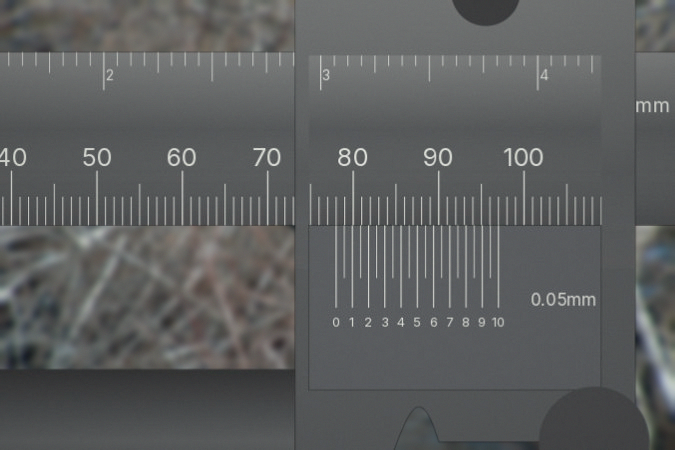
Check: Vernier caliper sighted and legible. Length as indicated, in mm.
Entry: 78.0 mm
